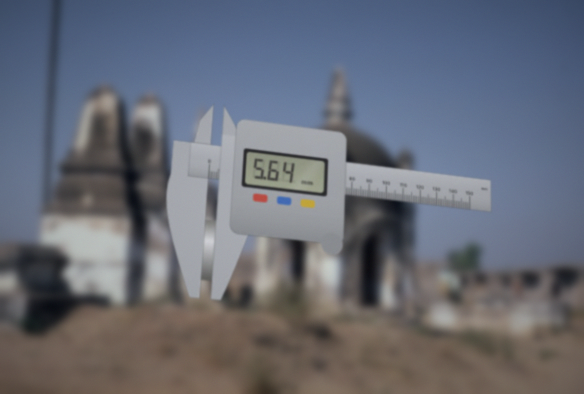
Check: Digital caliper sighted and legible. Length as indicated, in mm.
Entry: 5.64 mm
